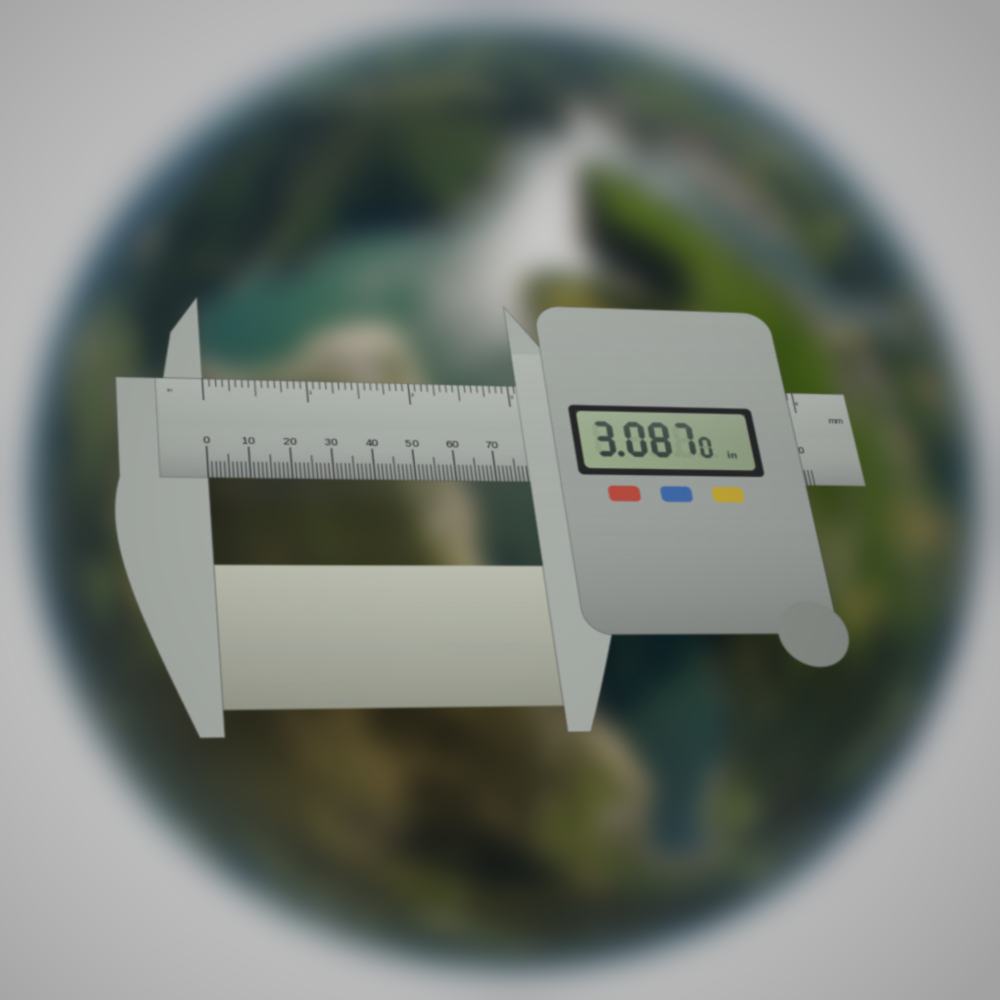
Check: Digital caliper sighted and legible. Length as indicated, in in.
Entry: 3.0870 in
